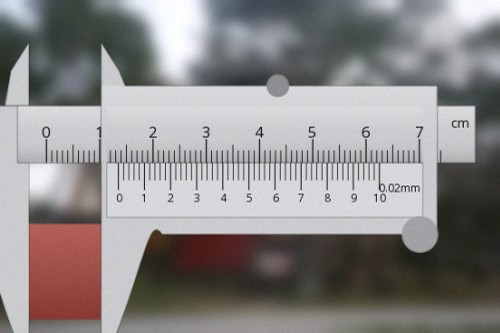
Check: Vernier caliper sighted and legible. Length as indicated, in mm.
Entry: 13.5 mm
